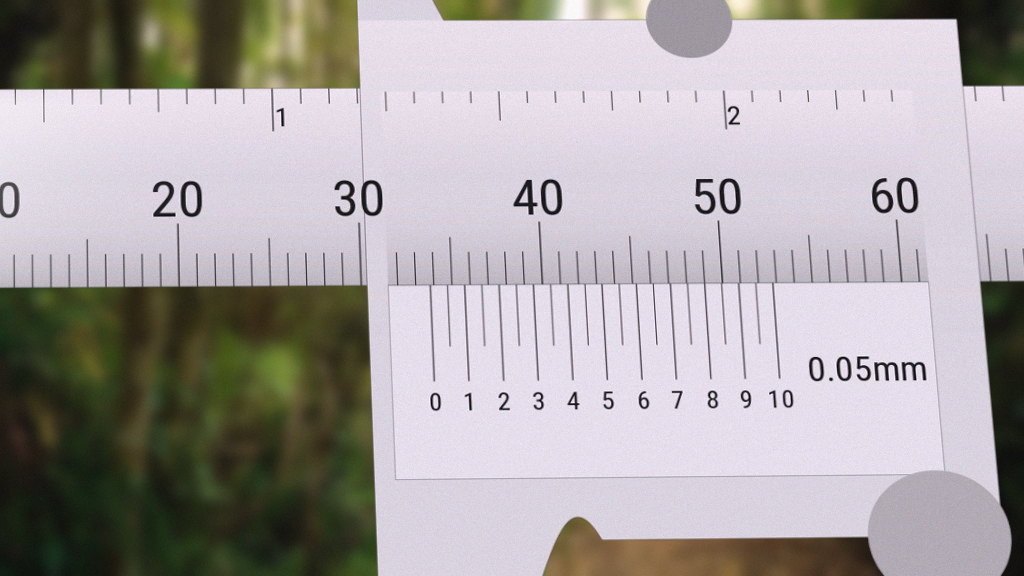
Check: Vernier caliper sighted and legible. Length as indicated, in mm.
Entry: 33.8 mm
